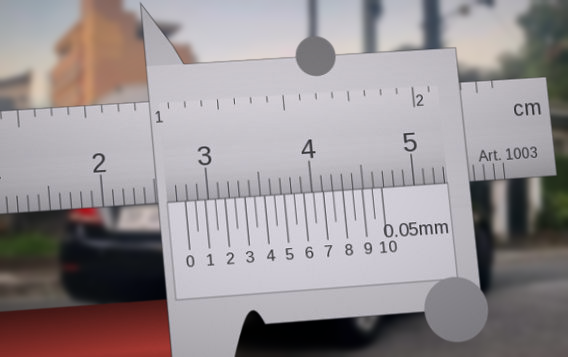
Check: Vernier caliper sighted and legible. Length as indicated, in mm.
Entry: 27.8 mm
